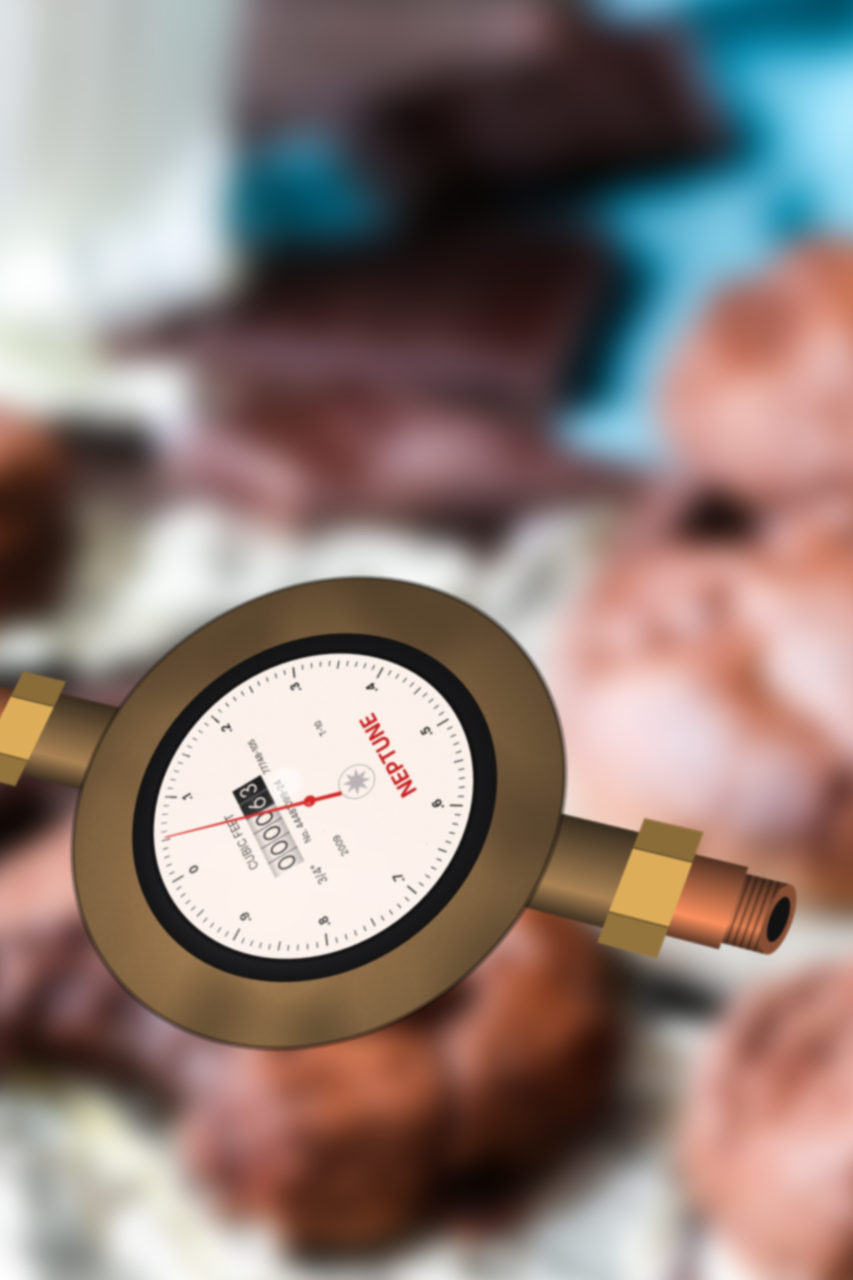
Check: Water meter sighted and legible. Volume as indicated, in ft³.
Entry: 63.05 ft³
